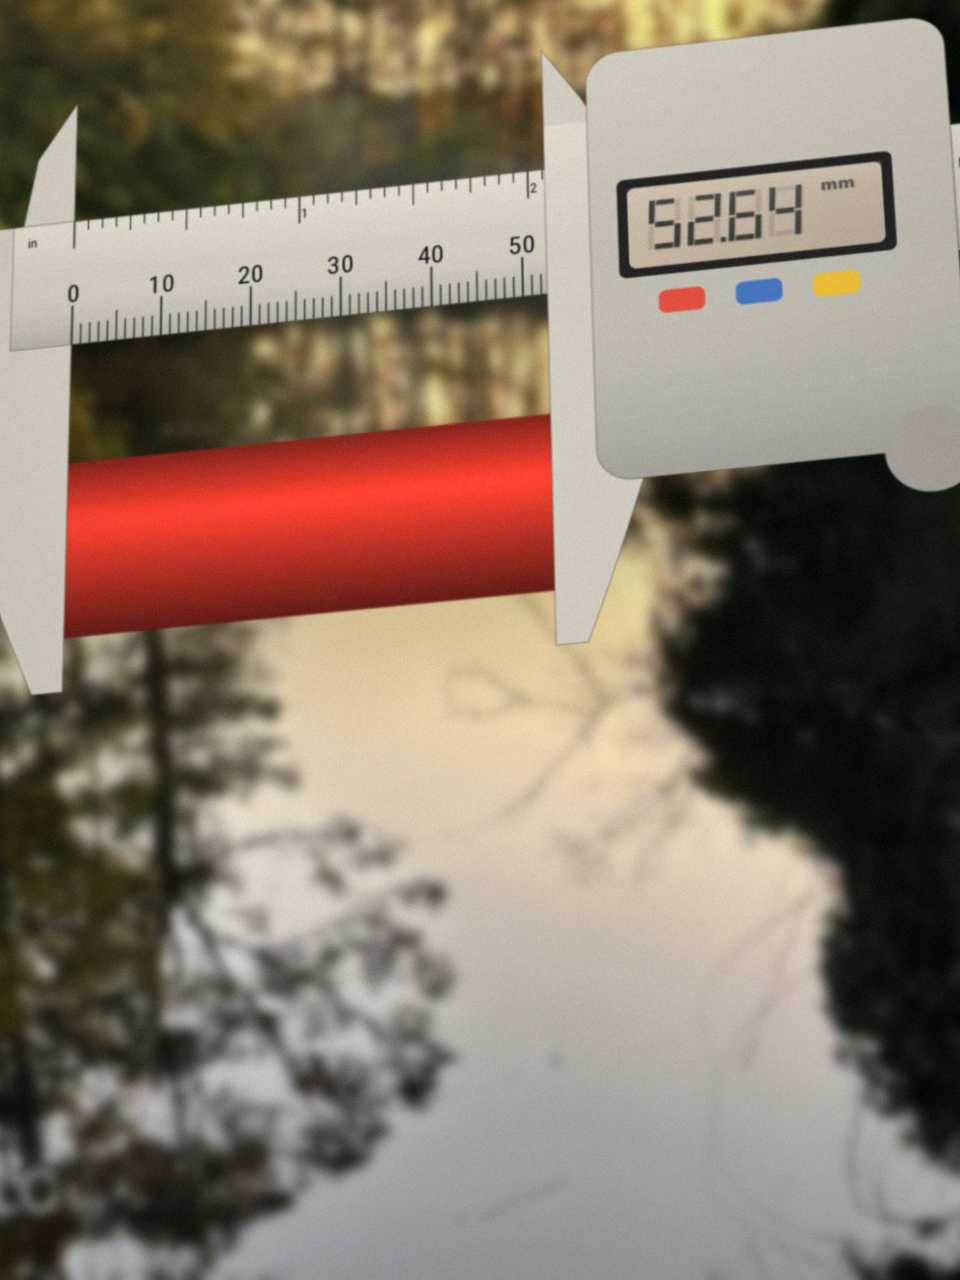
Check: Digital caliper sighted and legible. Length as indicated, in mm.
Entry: 52.64 mm
